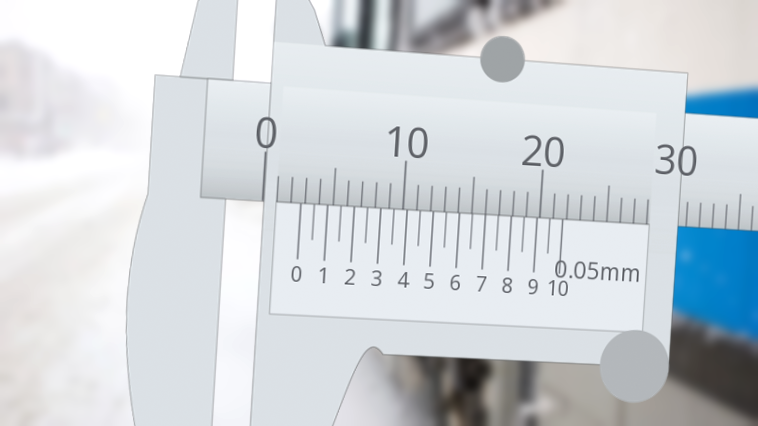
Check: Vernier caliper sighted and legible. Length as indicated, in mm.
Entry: 2.7 mm
